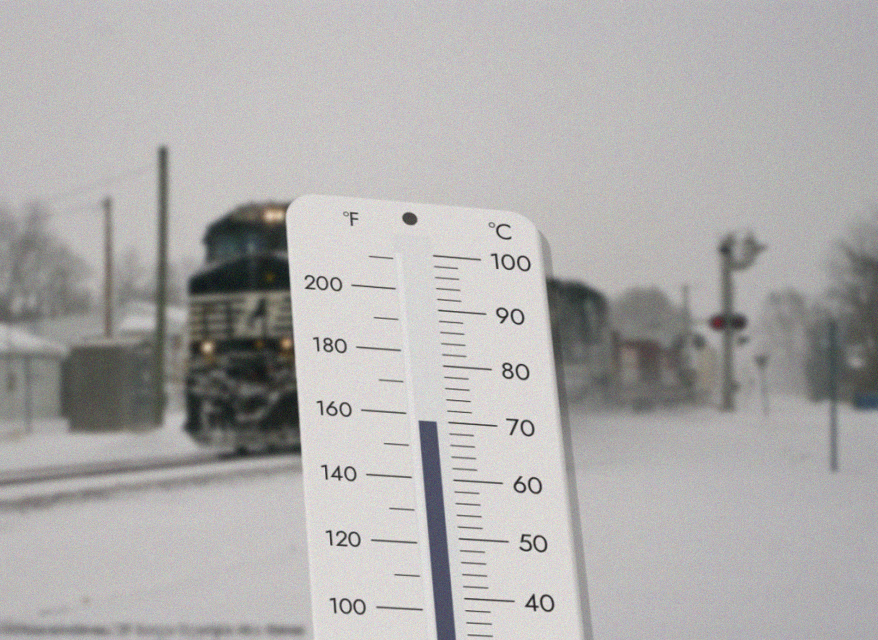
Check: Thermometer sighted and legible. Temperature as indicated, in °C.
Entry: 70 °C
